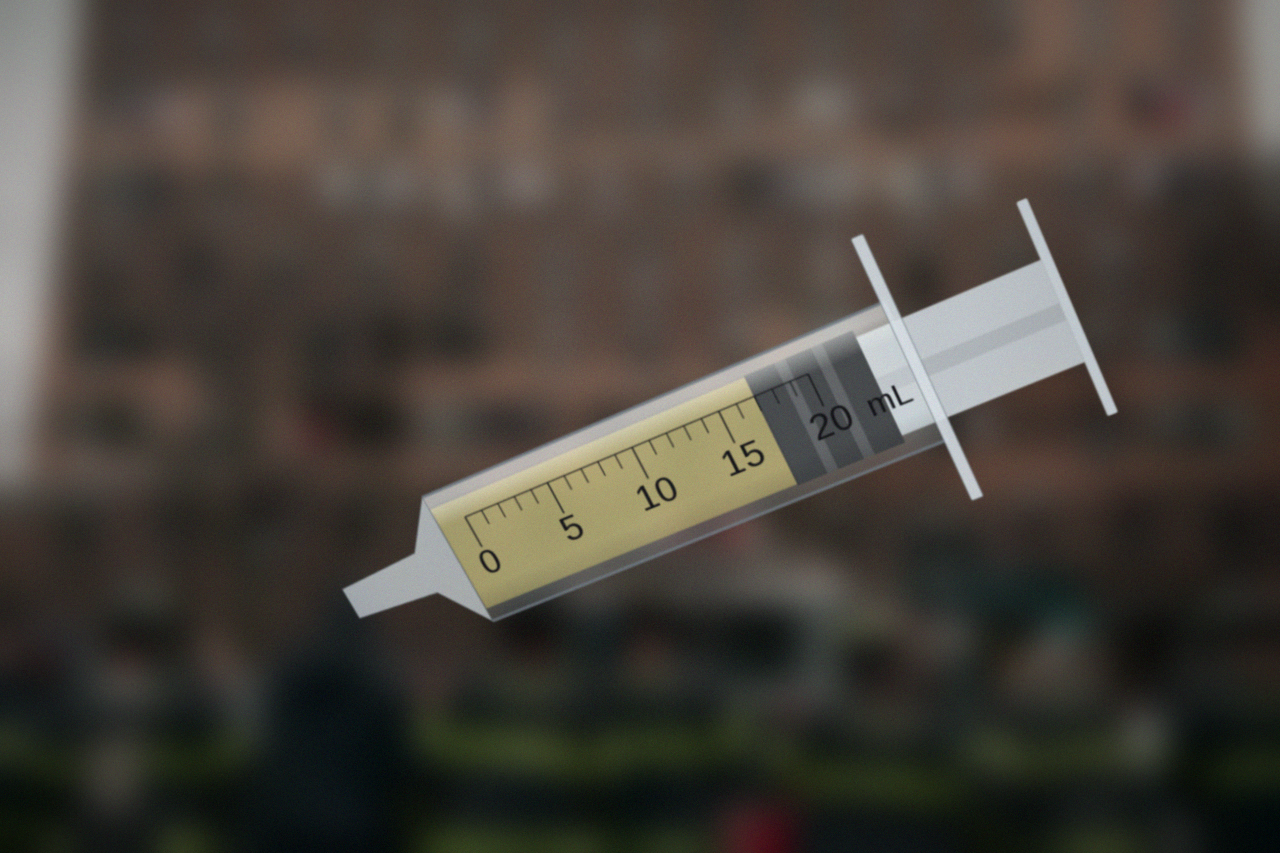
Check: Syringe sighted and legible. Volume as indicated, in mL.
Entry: 17 mL
